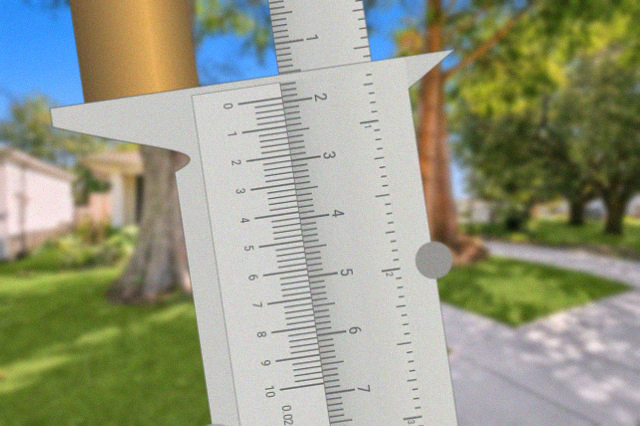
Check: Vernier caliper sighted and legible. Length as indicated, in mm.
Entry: 19.2 mm
